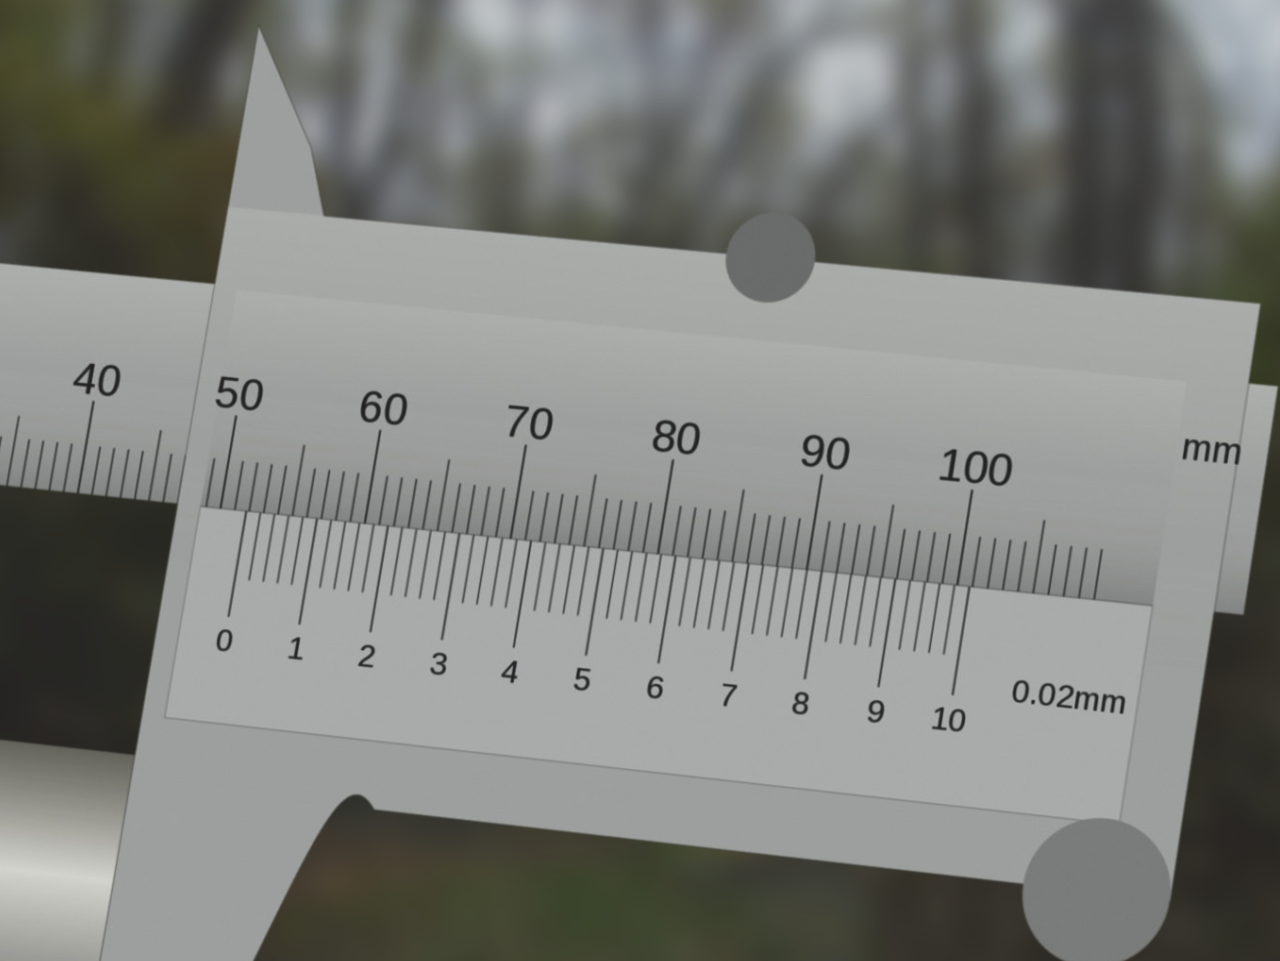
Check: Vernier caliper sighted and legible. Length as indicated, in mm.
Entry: 51.8 mm
